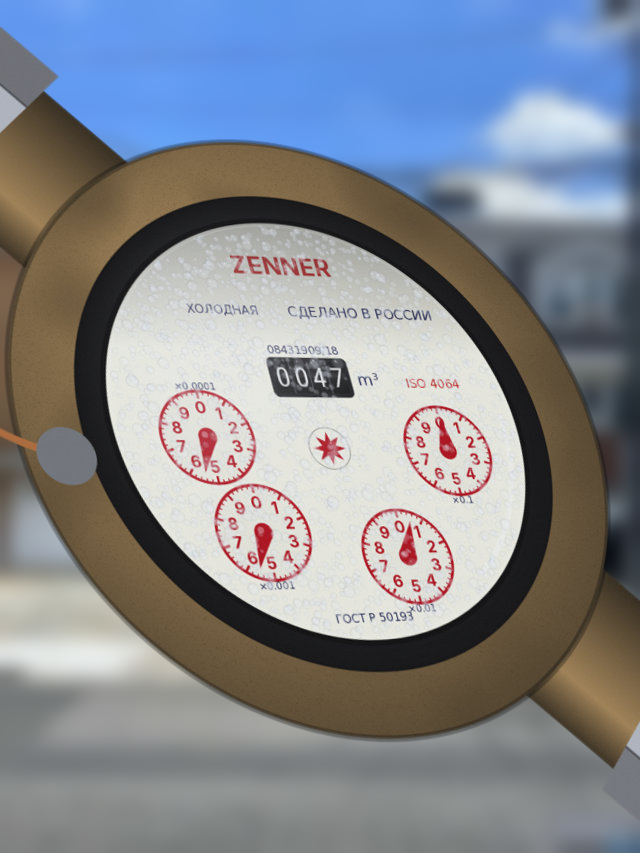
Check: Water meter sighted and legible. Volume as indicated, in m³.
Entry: 47.0055 m³
